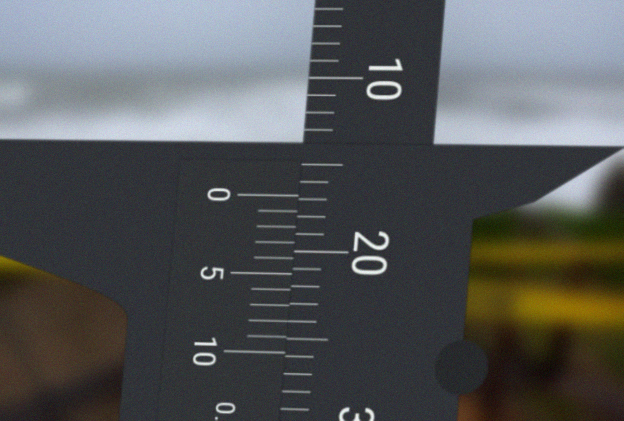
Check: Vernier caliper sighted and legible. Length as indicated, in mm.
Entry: 16.8 mm
